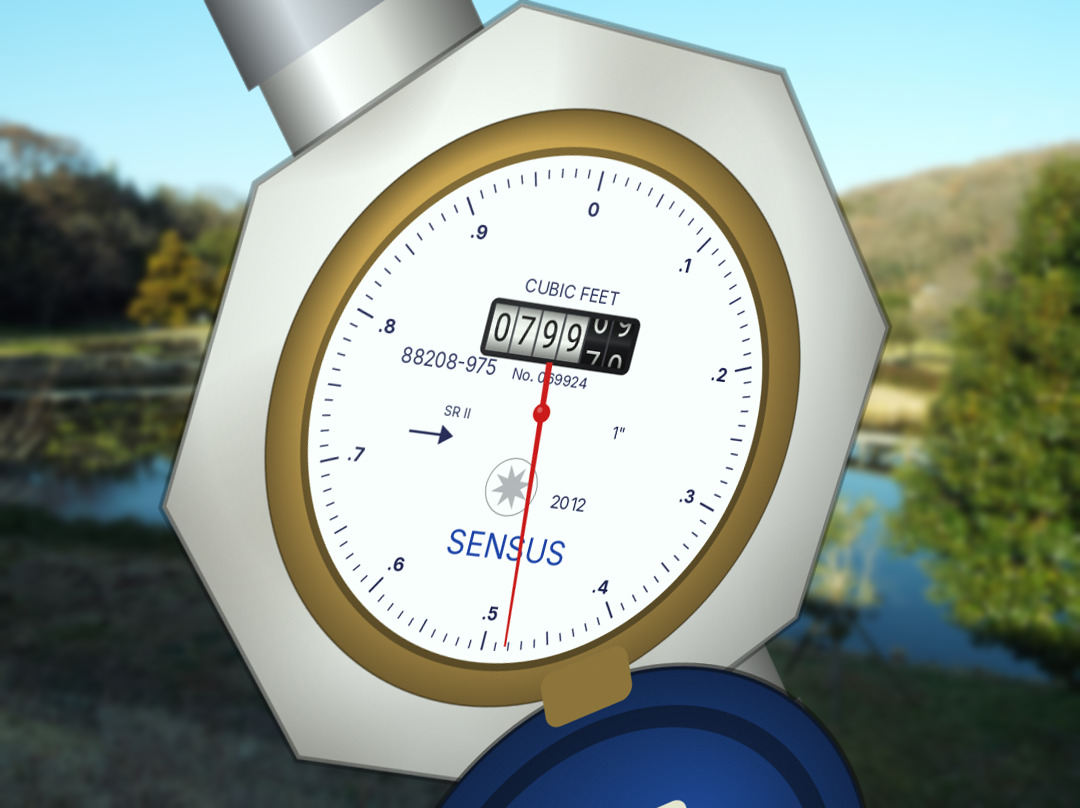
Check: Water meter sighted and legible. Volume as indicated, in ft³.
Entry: 79969.48 ft³
